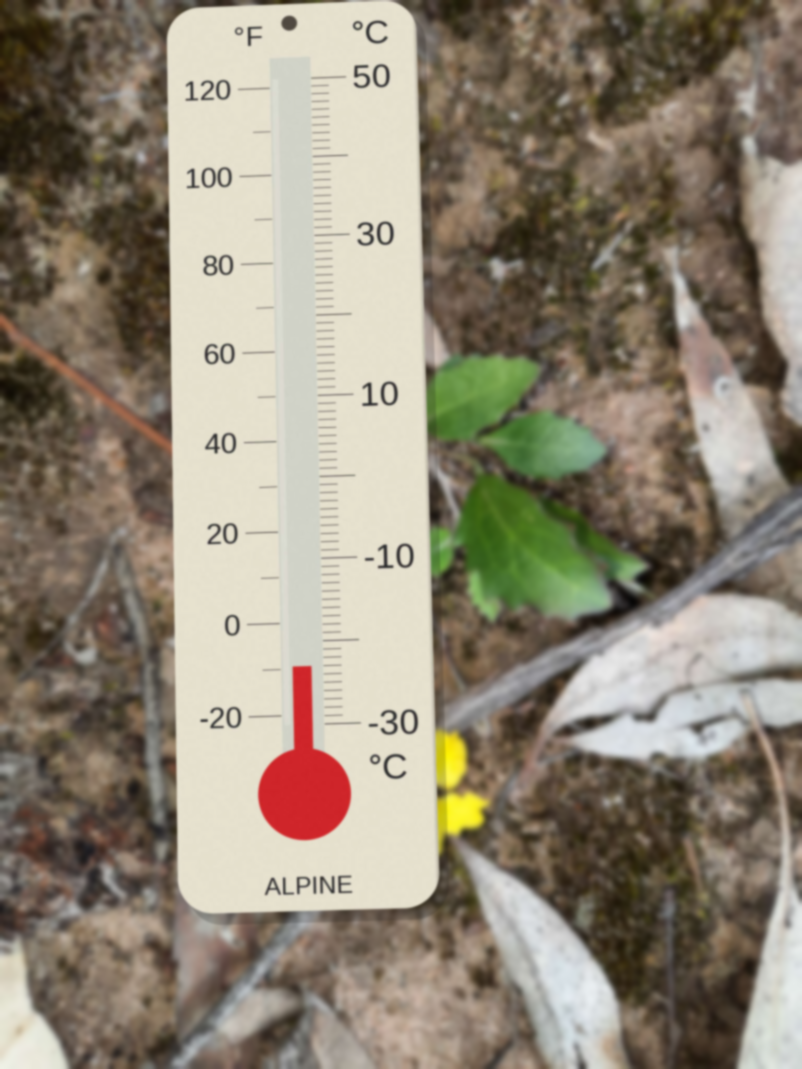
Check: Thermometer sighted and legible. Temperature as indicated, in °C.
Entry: -23 °C
